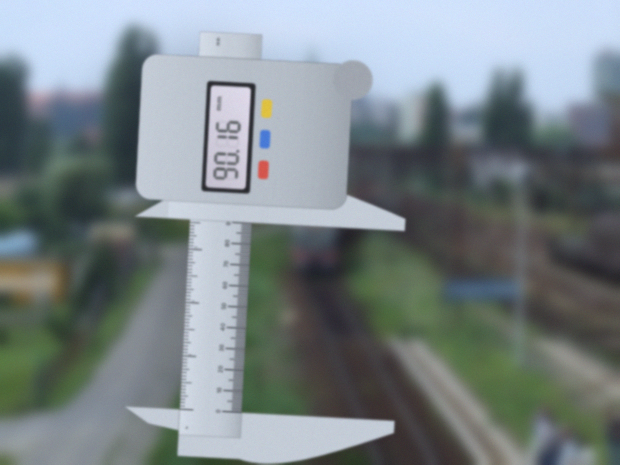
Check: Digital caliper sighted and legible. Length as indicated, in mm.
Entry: 90.16 mm
